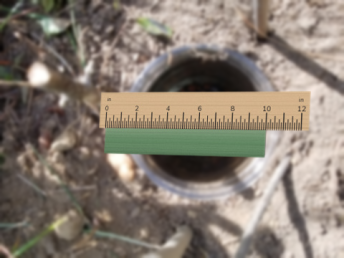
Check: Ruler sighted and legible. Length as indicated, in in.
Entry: 10 in
